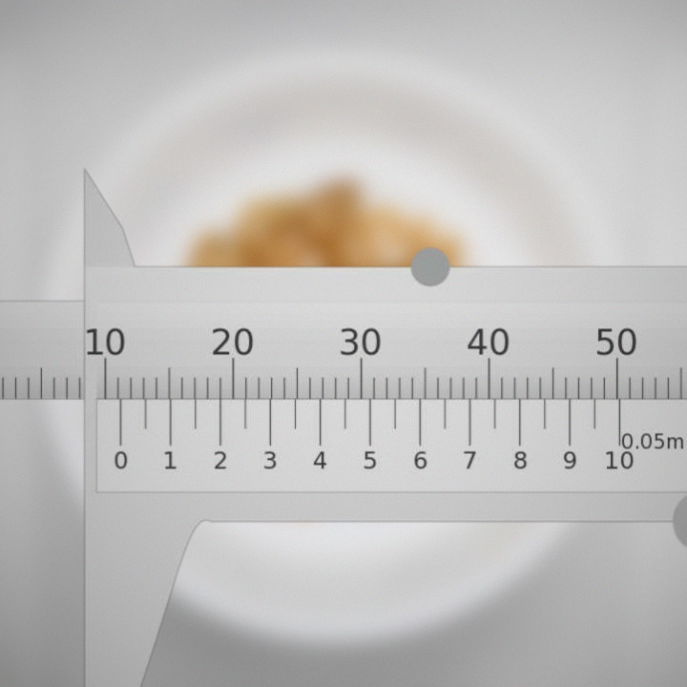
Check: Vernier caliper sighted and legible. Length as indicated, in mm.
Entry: 11.2 mm
